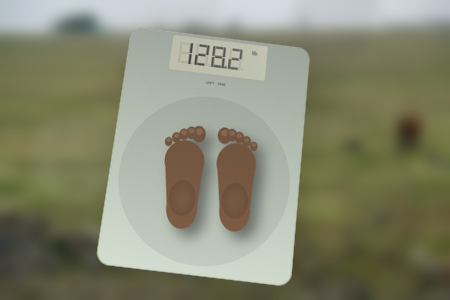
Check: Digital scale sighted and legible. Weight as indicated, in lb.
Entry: 128.2 lb
